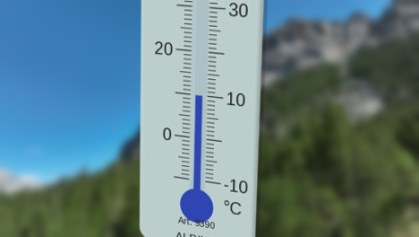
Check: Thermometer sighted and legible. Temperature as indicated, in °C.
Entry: 10 °C
